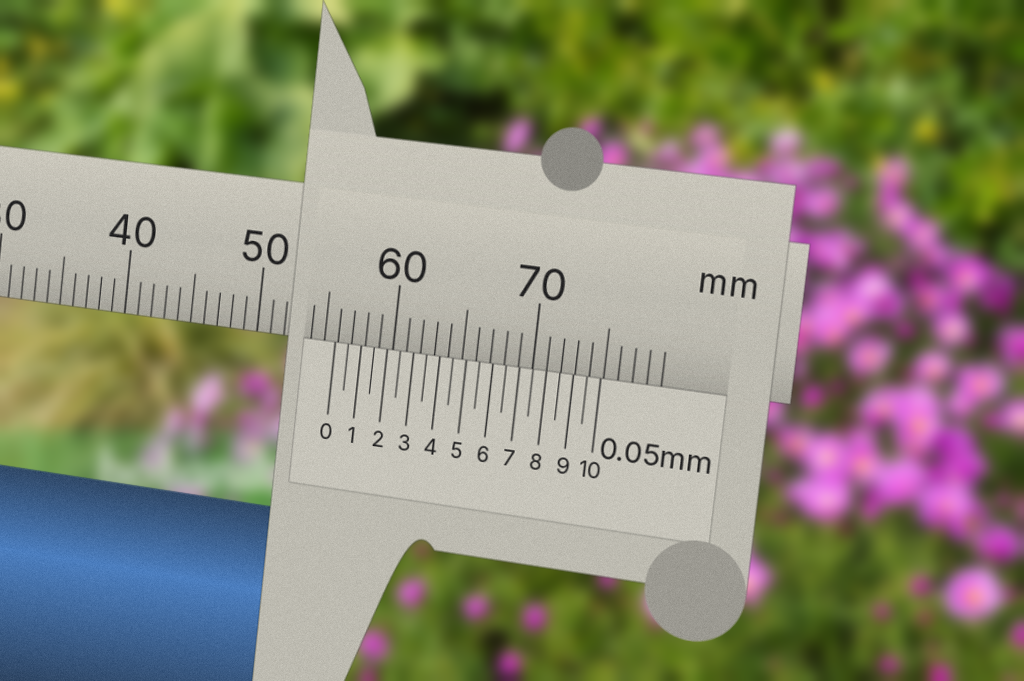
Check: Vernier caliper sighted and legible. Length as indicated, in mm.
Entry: 55.8 mm
